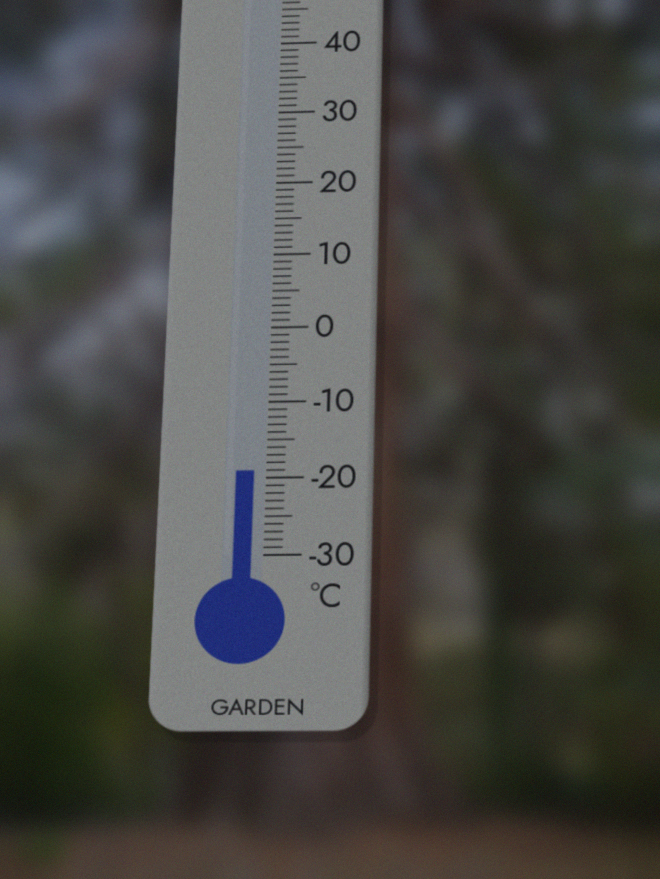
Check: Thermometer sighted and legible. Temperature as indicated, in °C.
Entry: -19 °C
